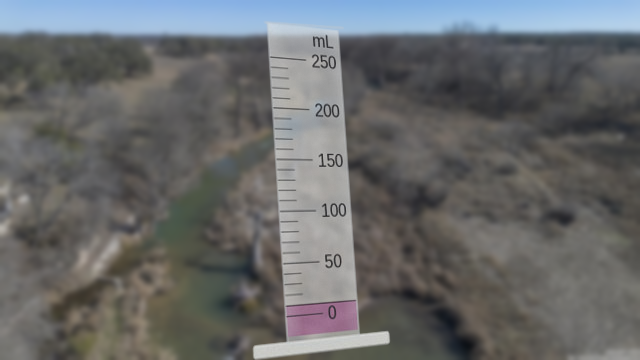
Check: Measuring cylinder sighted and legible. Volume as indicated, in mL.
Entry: 10 mL
